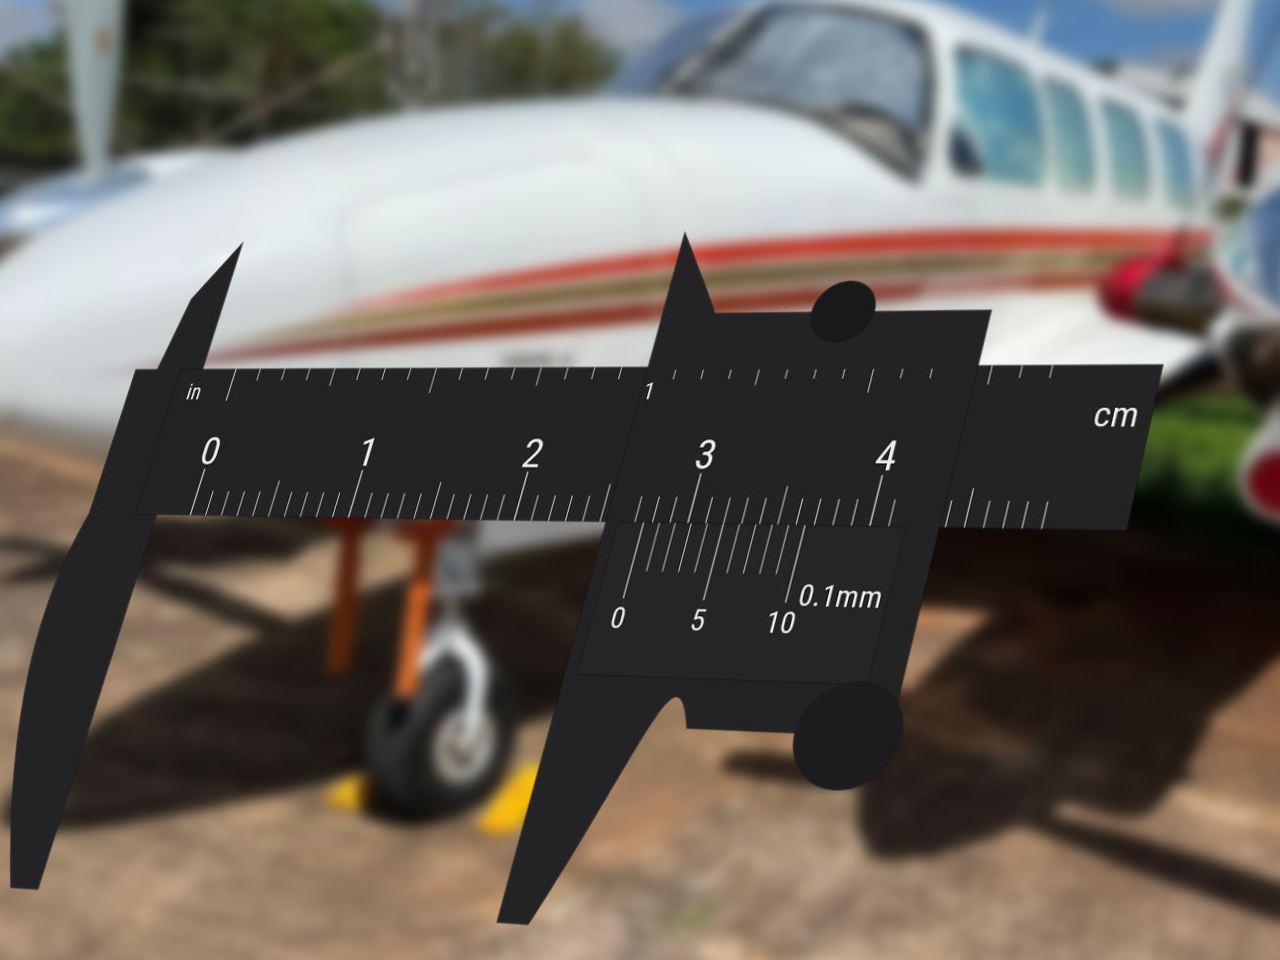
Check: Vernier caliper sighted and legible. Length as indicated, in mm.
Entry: 27.5 mm
